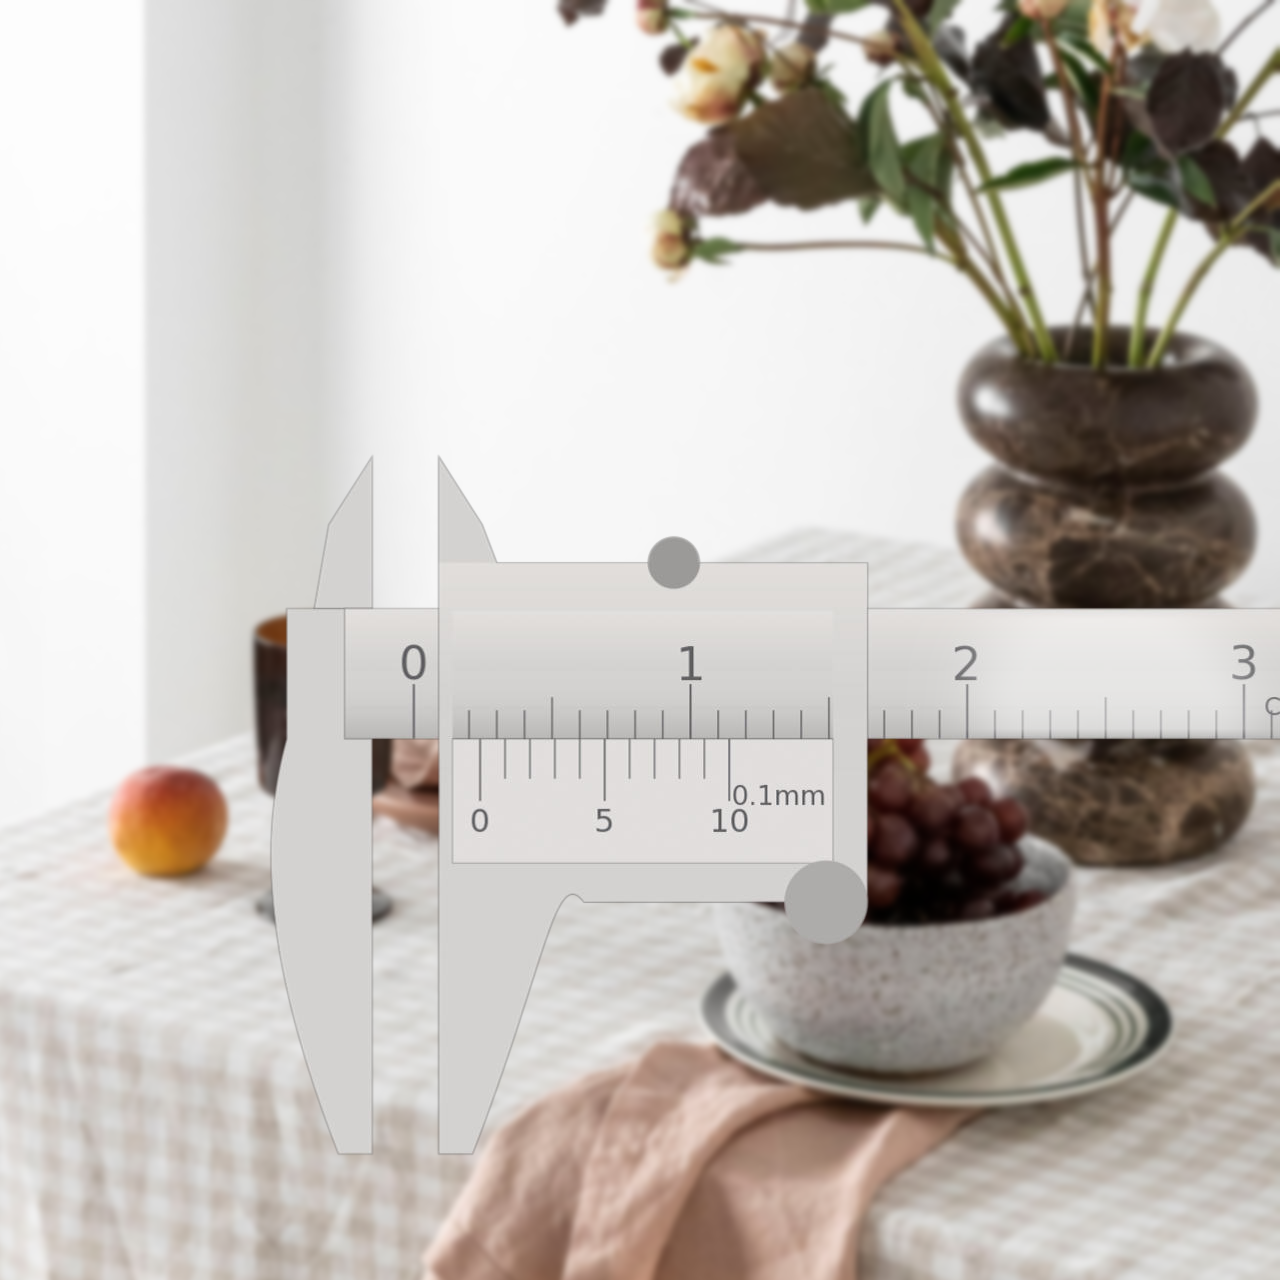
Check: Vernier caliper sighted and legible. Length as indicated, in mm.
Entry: 2.4 mm
